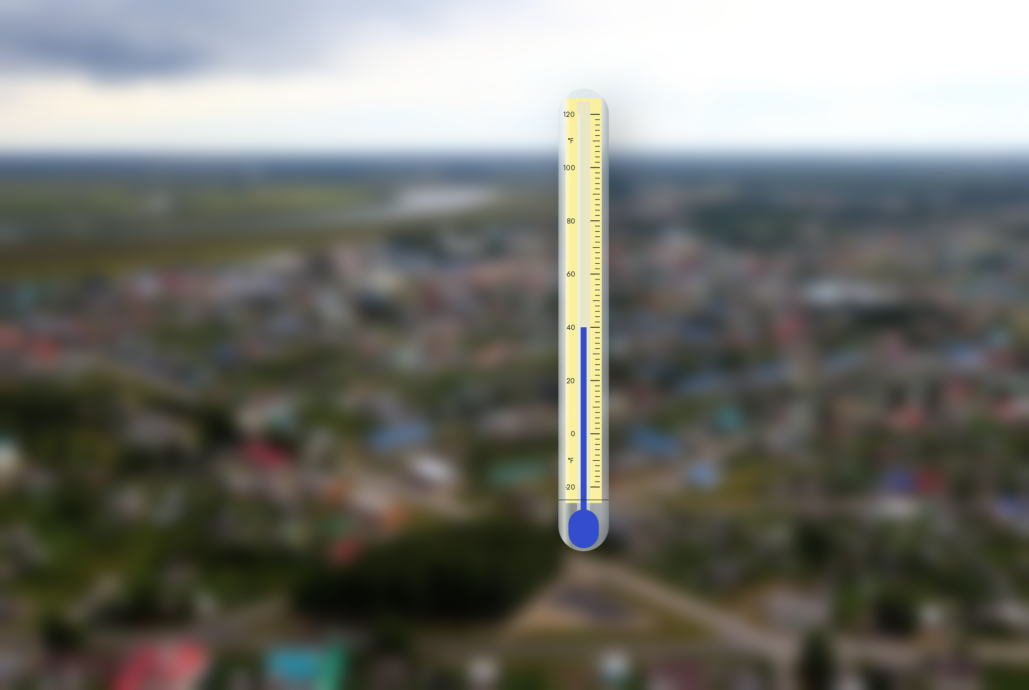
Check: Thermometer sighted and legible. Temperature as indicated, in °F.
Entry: 40 °F
